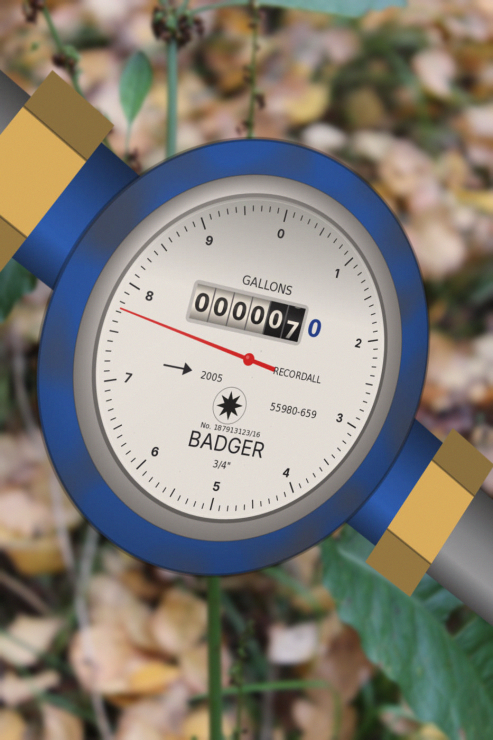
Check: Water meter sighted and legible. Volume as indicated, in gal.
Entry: 67.7 gal
